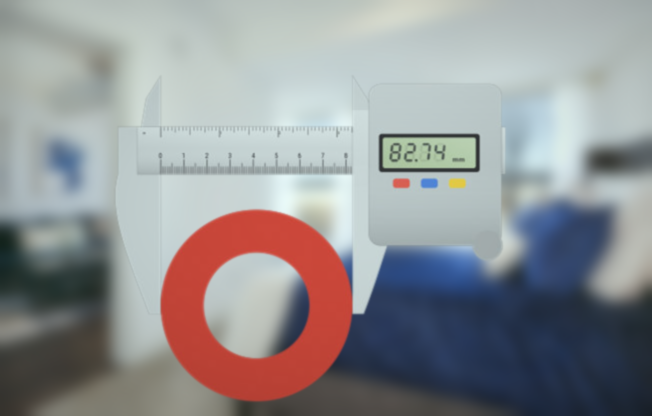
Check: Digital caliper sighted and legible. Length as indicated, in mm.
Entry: 82.74 mm
